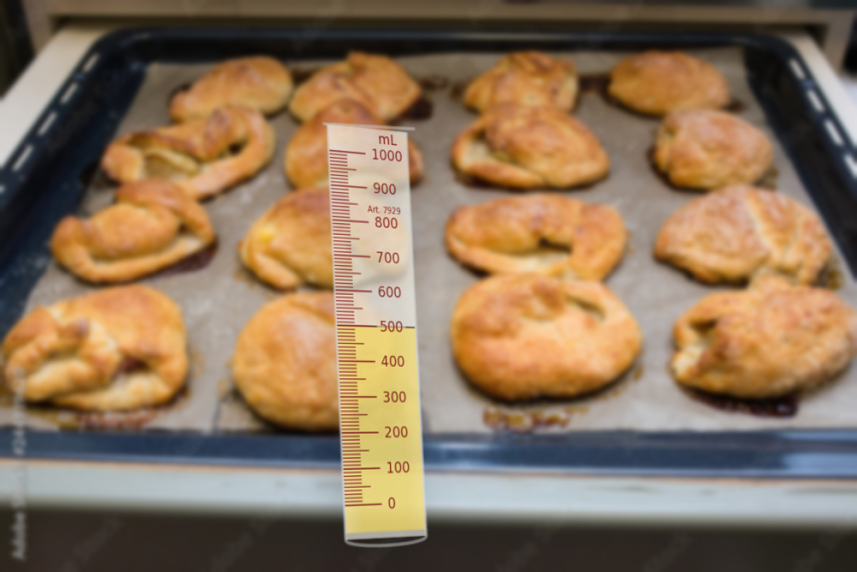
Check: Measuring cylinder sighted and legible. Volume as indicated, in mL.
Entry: 500 mL
